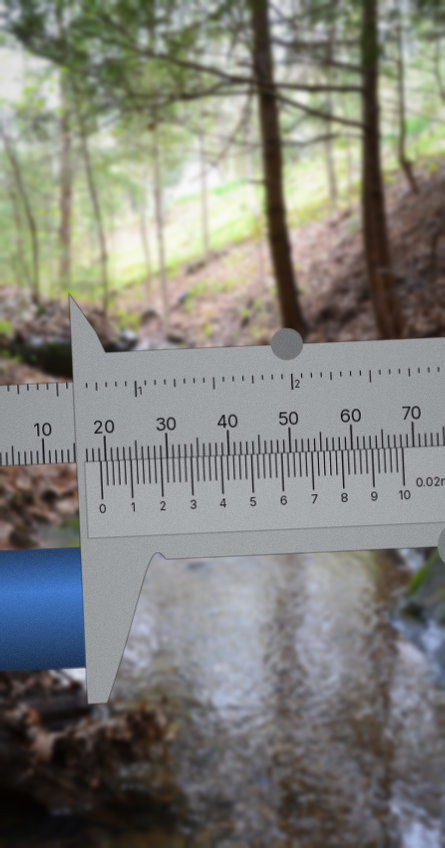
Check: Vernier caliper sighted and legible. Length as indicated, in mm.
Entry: 19.2 mm
